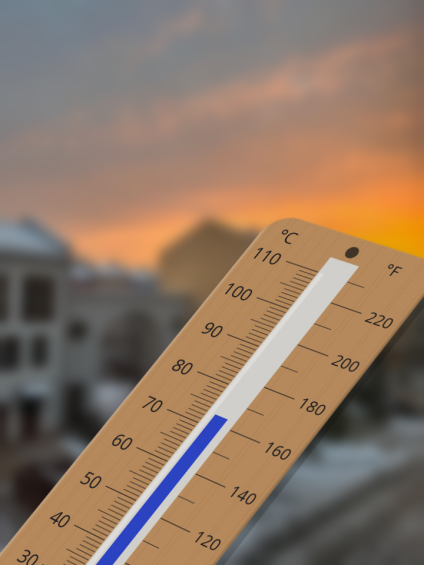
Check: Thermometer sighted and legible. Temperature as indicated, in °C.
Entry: 73 °C
